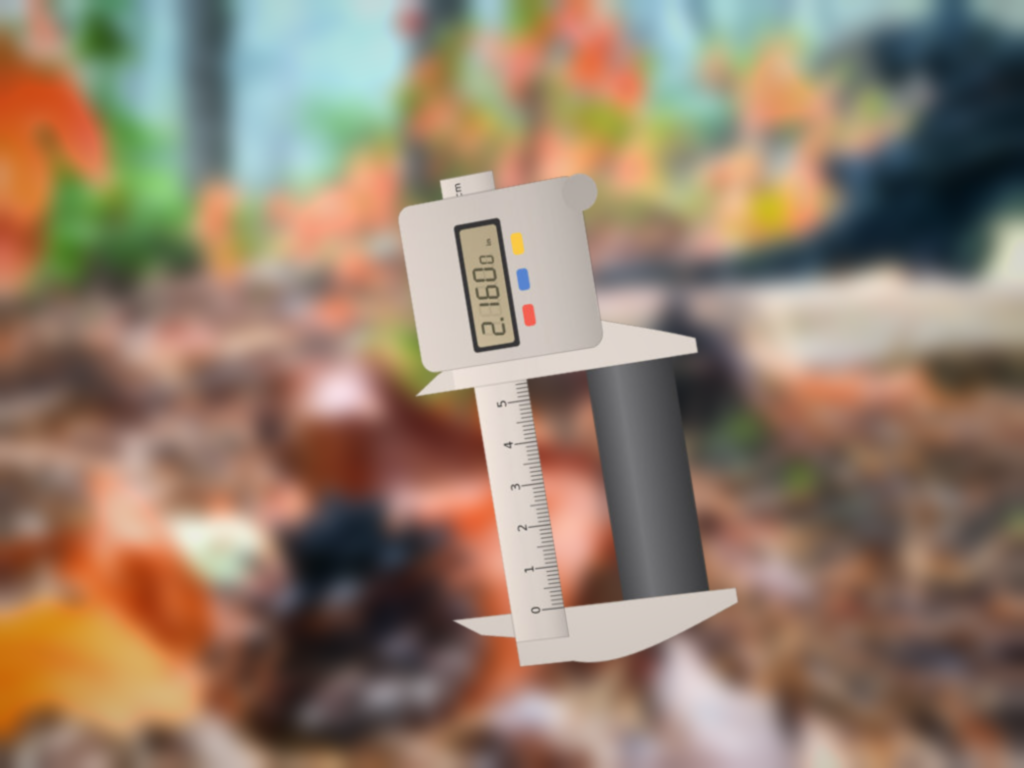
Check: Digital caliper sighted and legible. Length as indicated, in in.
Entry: 2.1600 in
